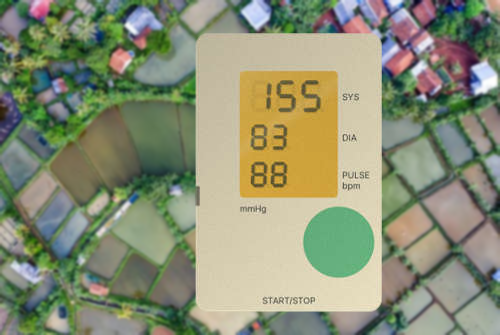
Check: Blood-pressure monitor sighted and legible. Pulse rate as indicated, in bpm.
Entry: 88 bpm
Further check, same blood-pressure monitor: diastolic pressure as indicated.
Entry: 83 mmHg
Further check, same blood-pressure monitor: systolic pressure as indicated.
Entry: 155 mmHg
